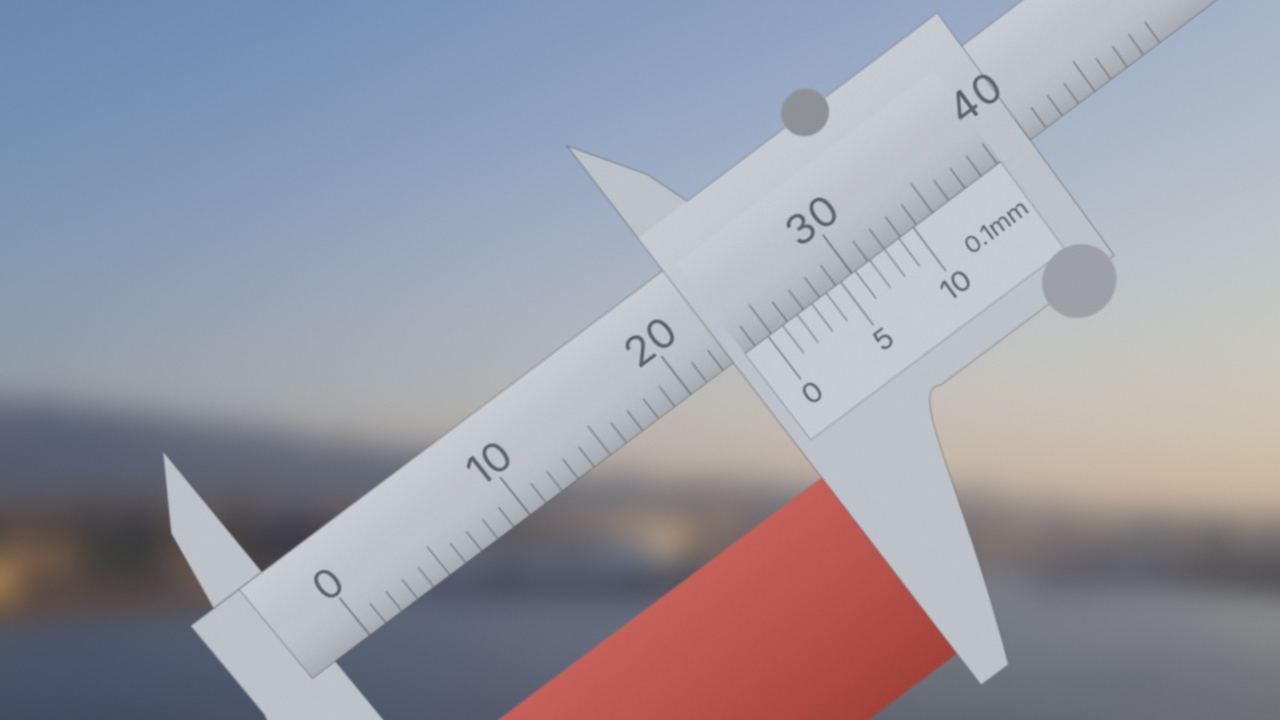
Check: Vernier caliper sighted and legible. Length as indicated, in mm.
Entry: 24.8 mm
